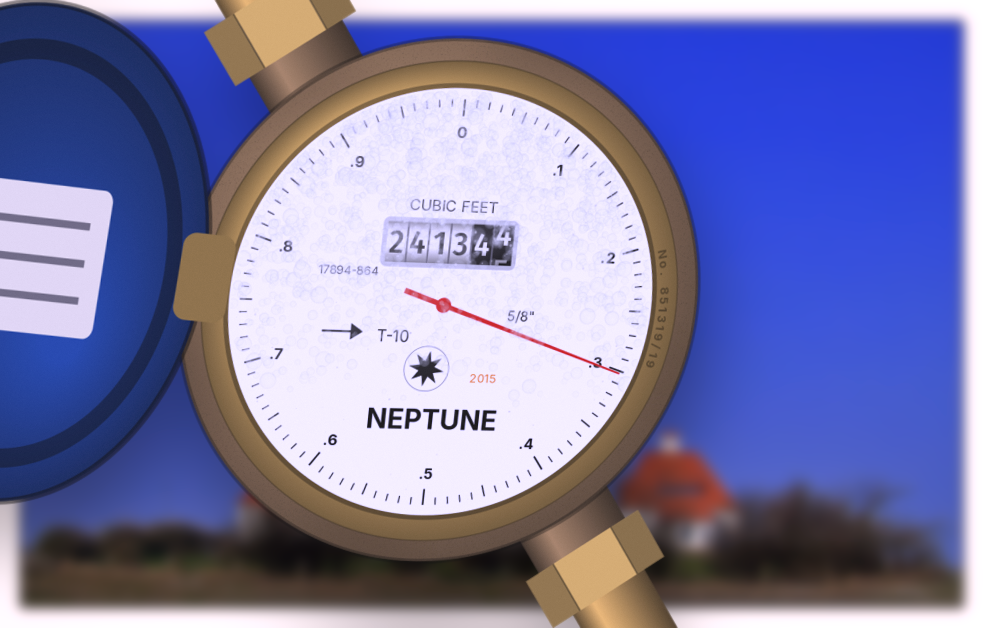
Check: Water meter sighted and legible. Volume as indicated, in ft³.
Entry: 241344.30 ft³
